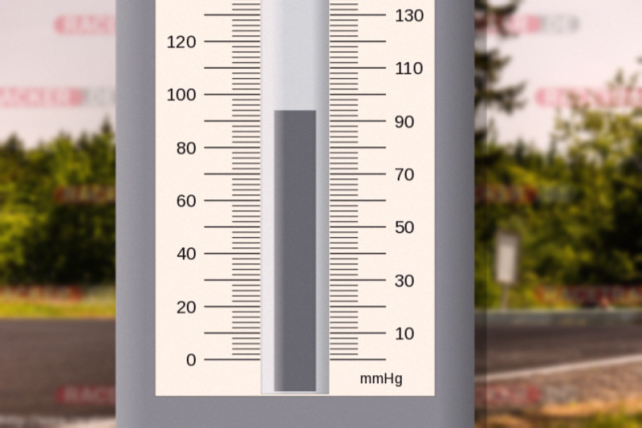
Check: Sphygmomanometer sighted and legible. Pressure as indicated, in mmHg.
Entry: 94 mmHg
